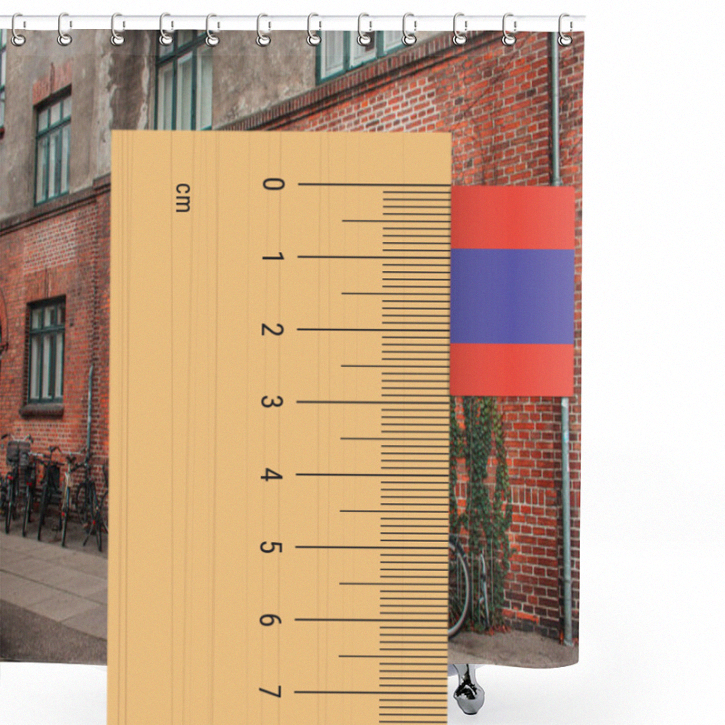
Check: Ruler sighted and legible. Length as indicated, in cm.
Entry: 2.9 cm
